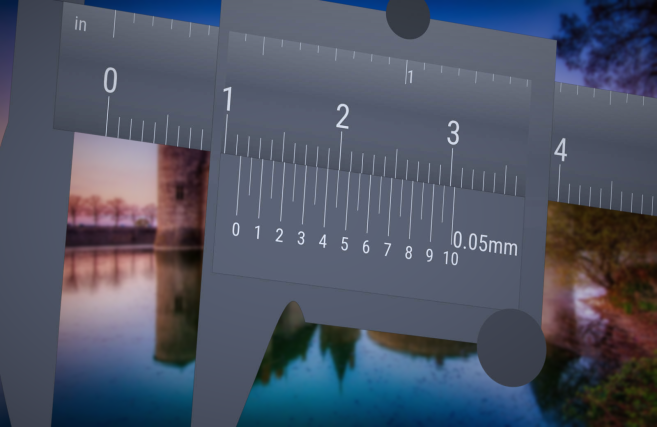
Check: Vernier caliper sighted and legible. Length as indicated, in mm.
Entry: 11.4 mm
